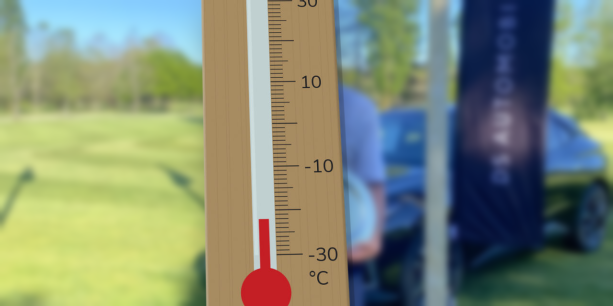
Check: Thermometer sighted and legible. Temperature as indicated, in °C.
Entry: -22 °C
